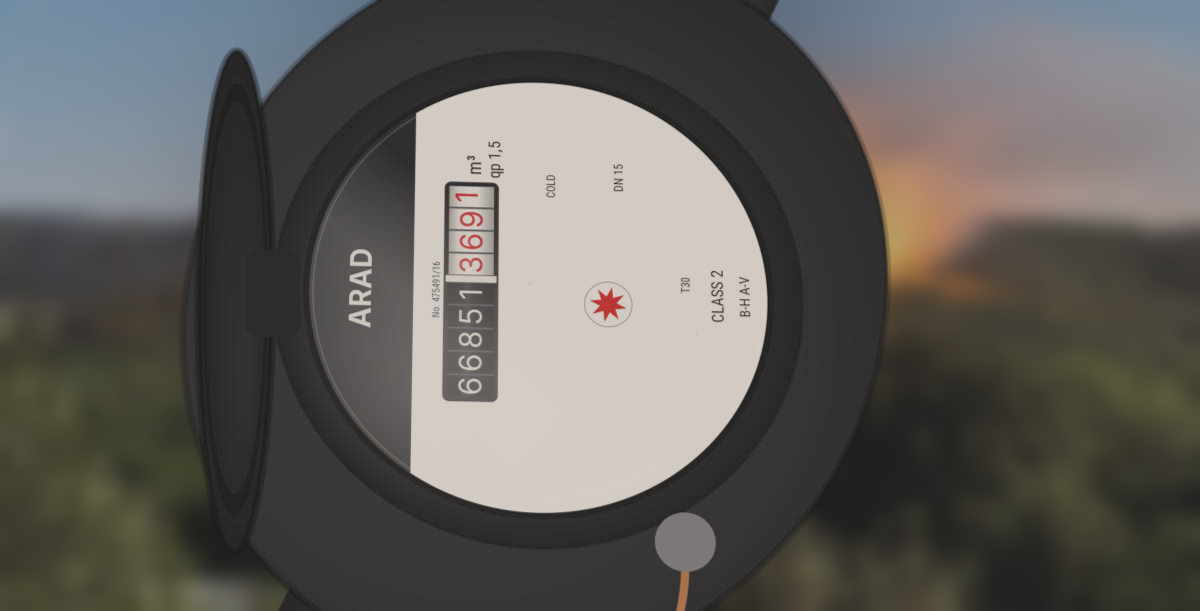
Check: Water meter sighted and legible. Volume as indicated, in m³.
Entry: 66851.3691 m³
